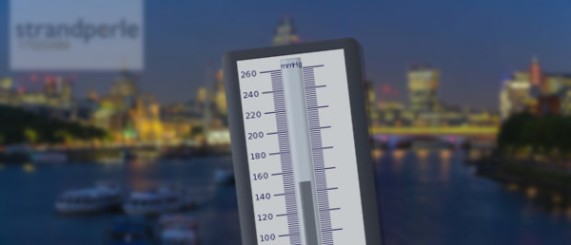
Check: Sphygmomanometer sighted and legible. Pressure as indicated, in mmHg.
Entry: 150 mmHg
